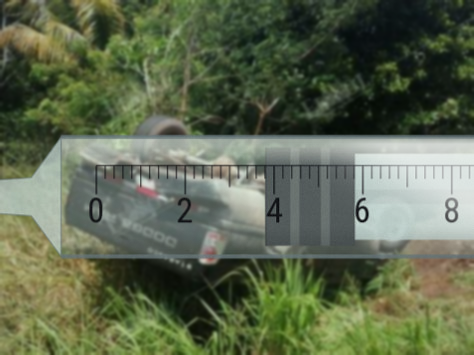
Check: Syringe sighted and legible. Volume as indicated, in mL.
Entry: 3.8 mL
